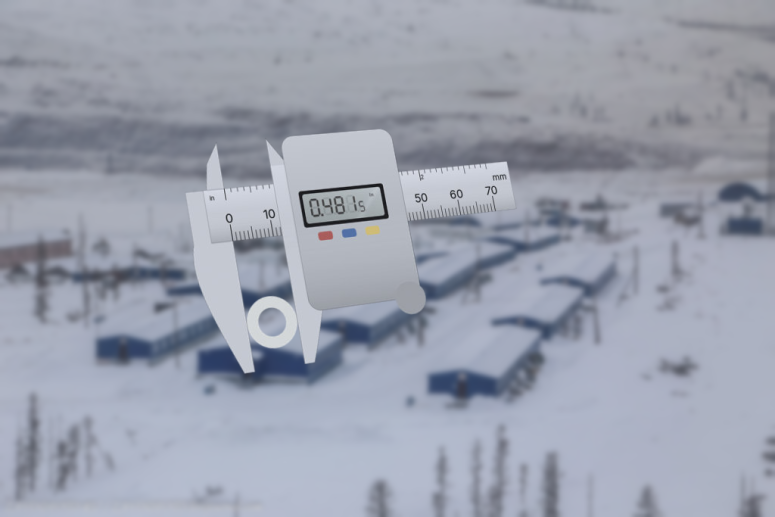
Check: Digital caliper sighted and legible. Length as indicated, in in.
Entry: 0.4815 in
